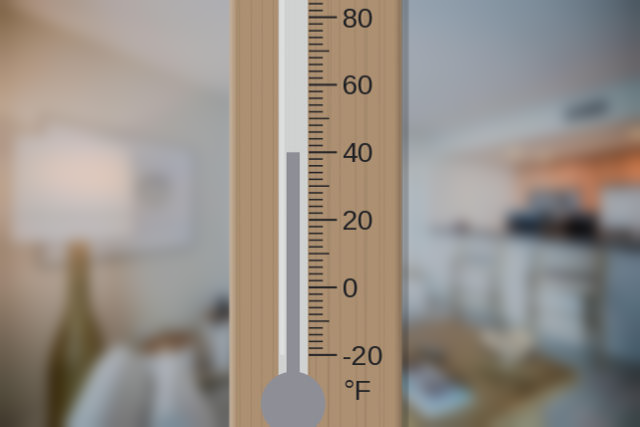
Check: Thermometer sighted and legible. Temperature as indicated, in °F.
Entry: 40 °F
